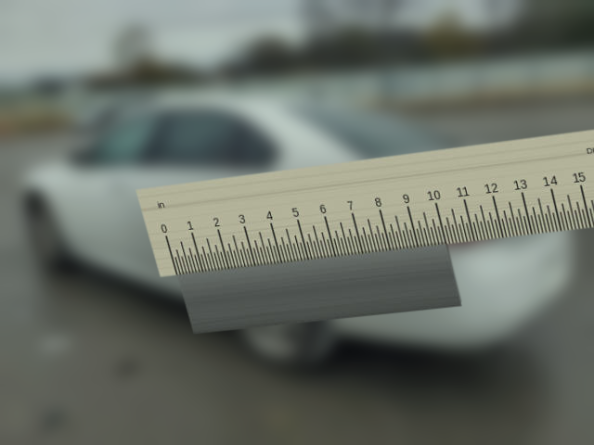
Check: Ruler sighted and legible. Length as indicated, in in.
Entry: 10 in
